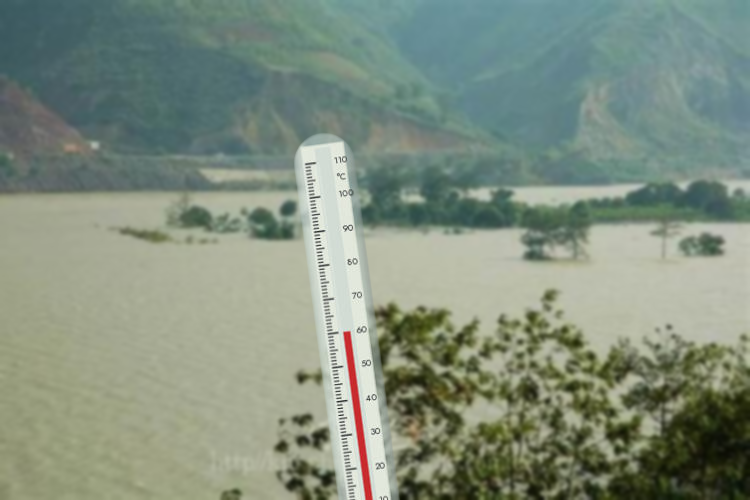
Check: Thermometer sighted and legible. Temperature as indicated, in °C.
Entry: 60 °C
